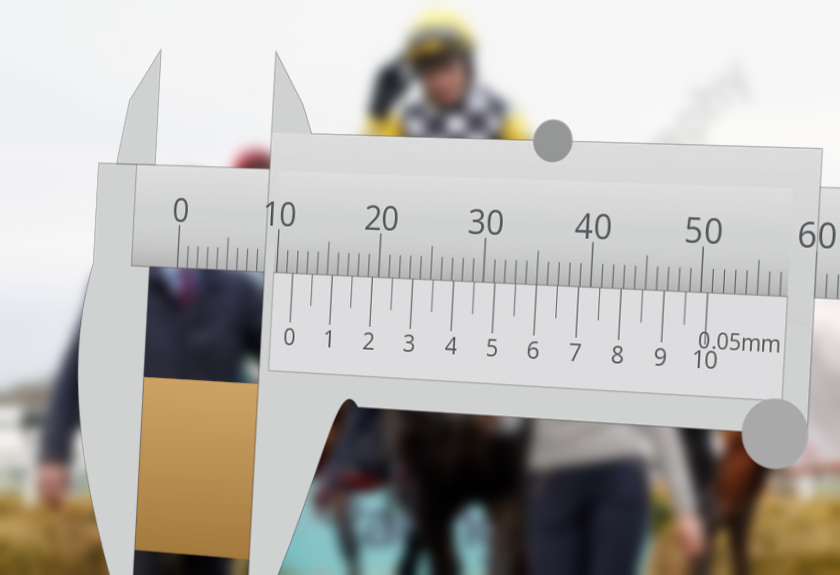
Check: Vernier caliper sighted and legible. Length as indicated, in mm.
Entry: 11.6 mm
